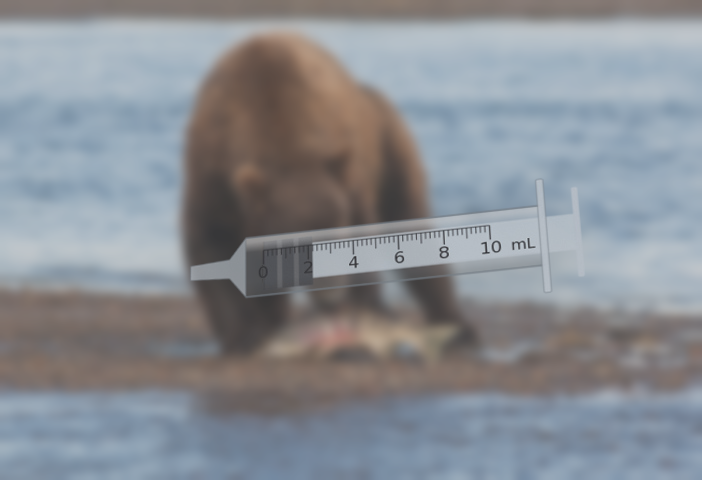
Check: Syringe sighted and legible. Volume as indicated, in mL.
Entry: 0 mL
